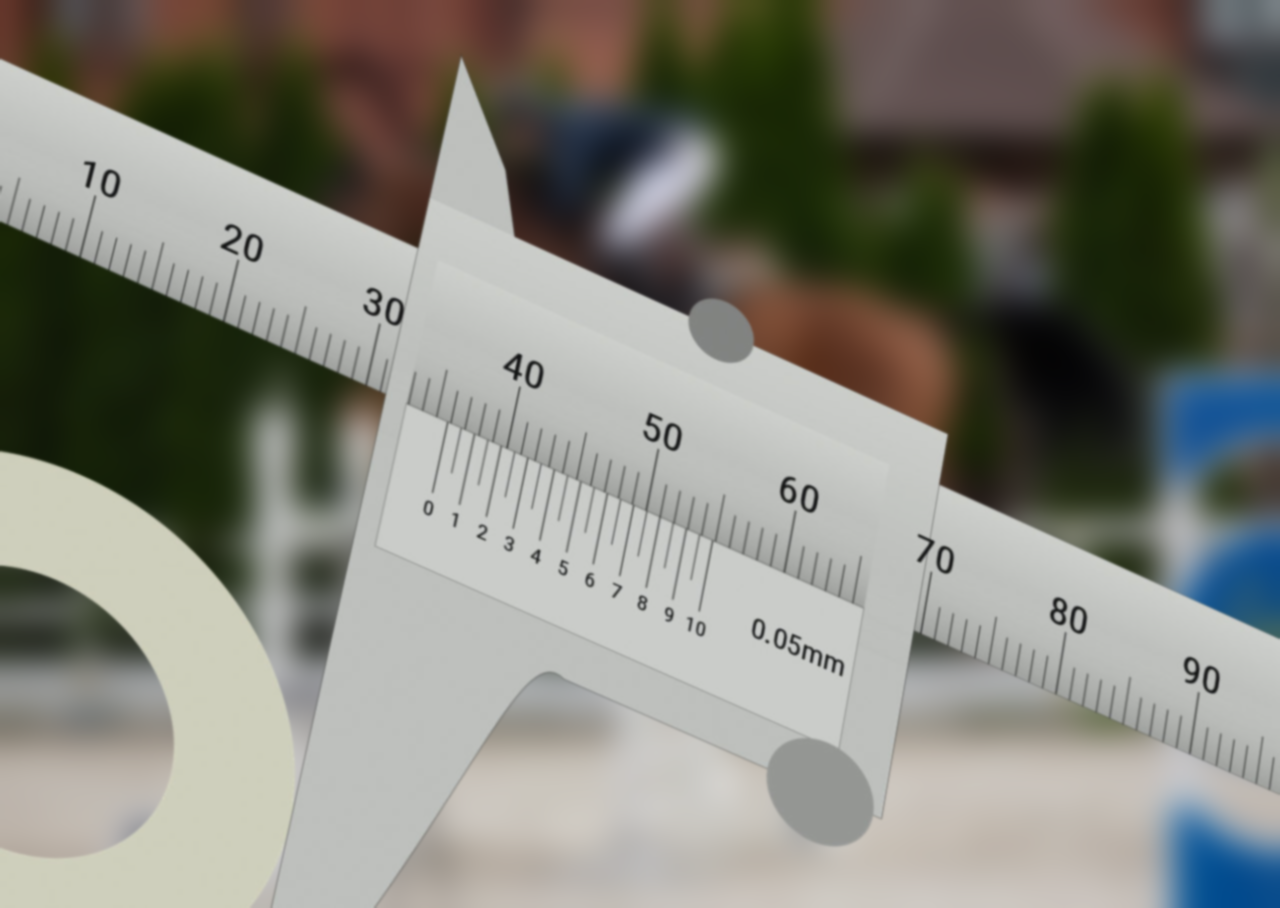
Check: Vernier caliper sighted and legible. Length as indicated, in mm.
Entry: 35.8 mm
